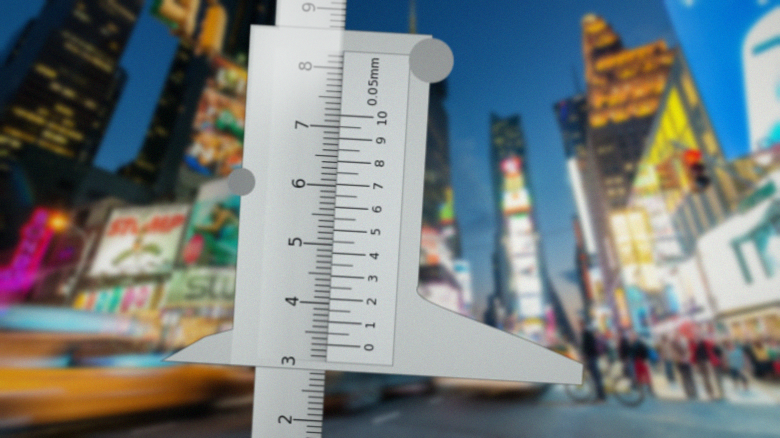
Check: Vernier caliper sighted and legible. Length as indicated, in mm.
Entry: 33.0 mm
